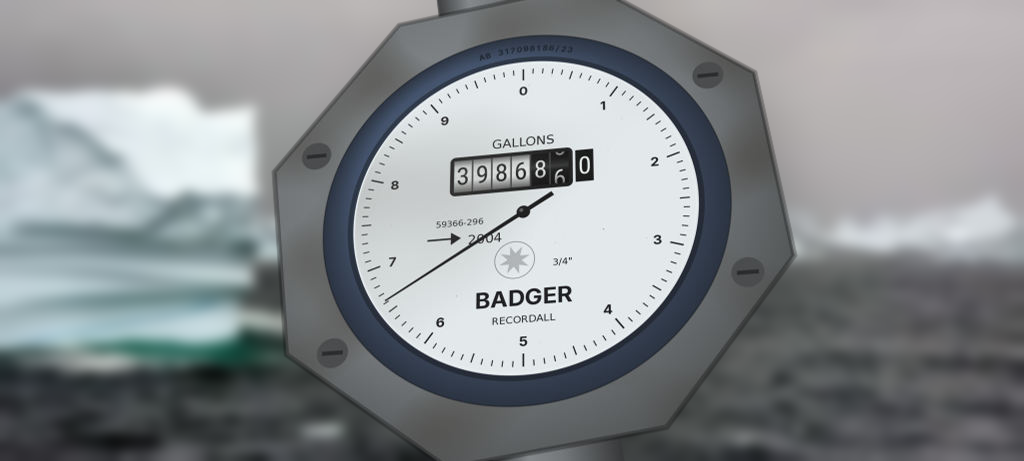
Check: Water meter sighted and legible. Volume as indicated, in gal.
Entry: 3986856.6 gal
